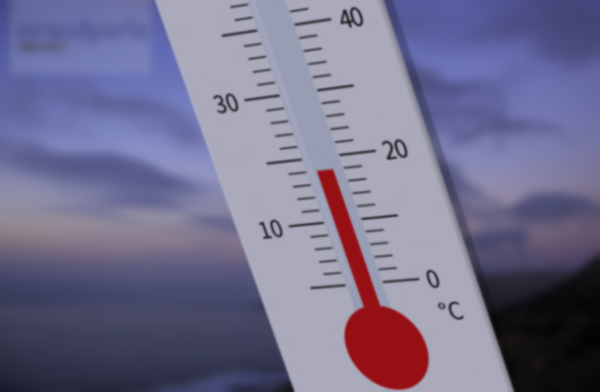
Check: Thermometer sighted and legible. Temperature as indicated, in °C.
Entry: 18 °C
